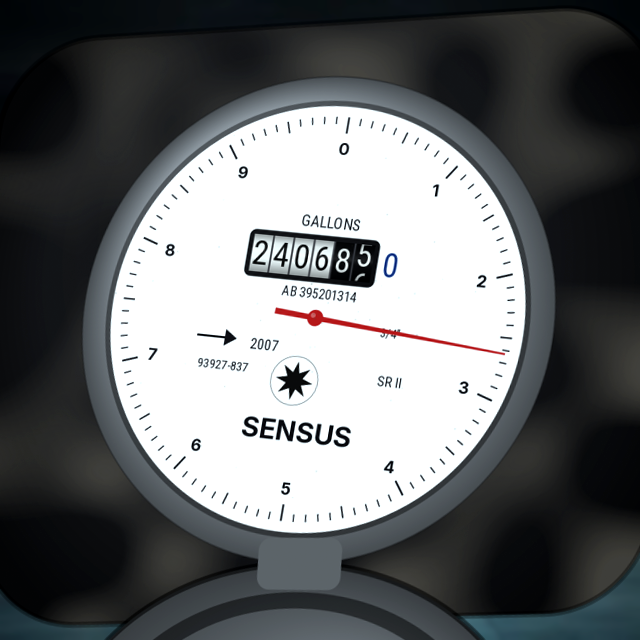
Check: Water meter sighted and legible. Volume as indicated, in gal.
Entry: 2406852.6 gal
